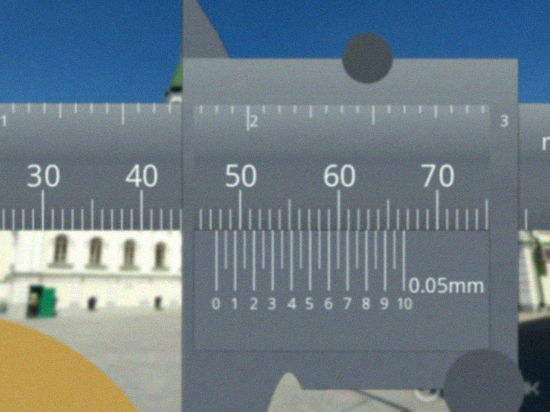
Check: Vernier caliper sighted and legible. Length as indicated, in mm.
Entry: 47.6 mm
